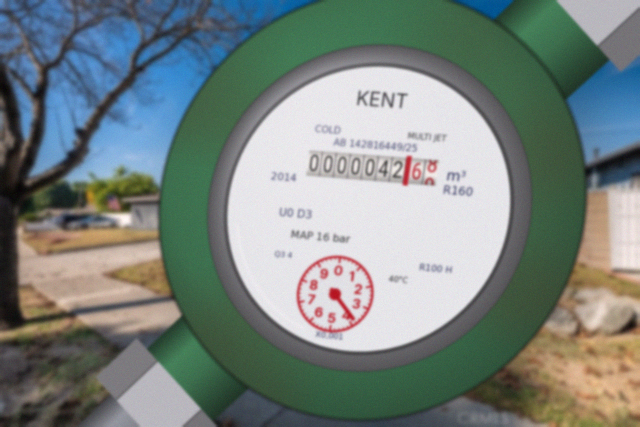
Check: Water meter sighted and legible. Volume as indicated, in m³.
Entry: 42.683 m³
